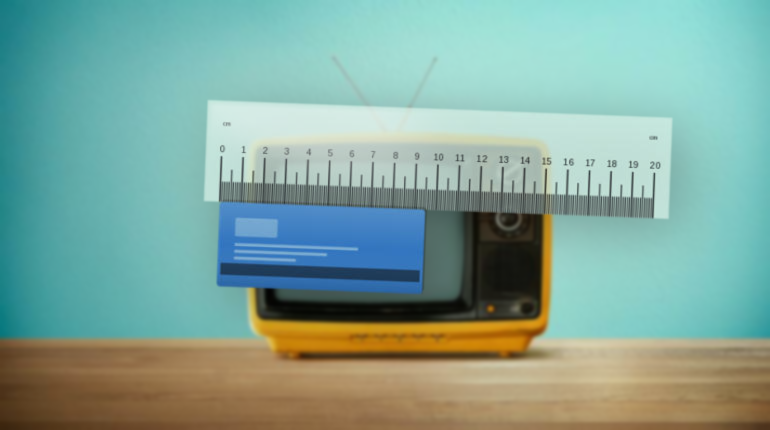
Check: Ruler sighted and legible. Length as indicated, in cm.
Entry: 9.5 cm
